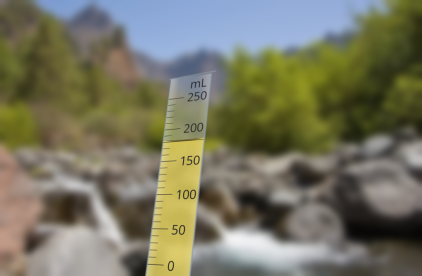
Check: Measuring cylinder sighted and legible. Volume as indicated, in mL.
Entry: 180 mL
